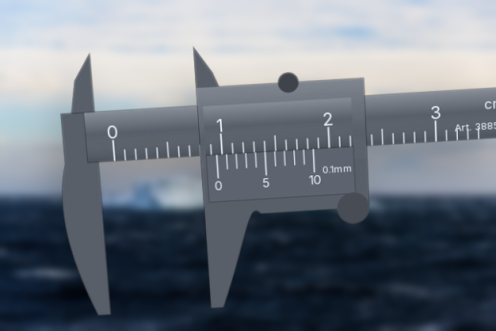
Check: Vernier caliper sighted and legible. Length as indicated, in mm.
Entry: 9.5 mm
